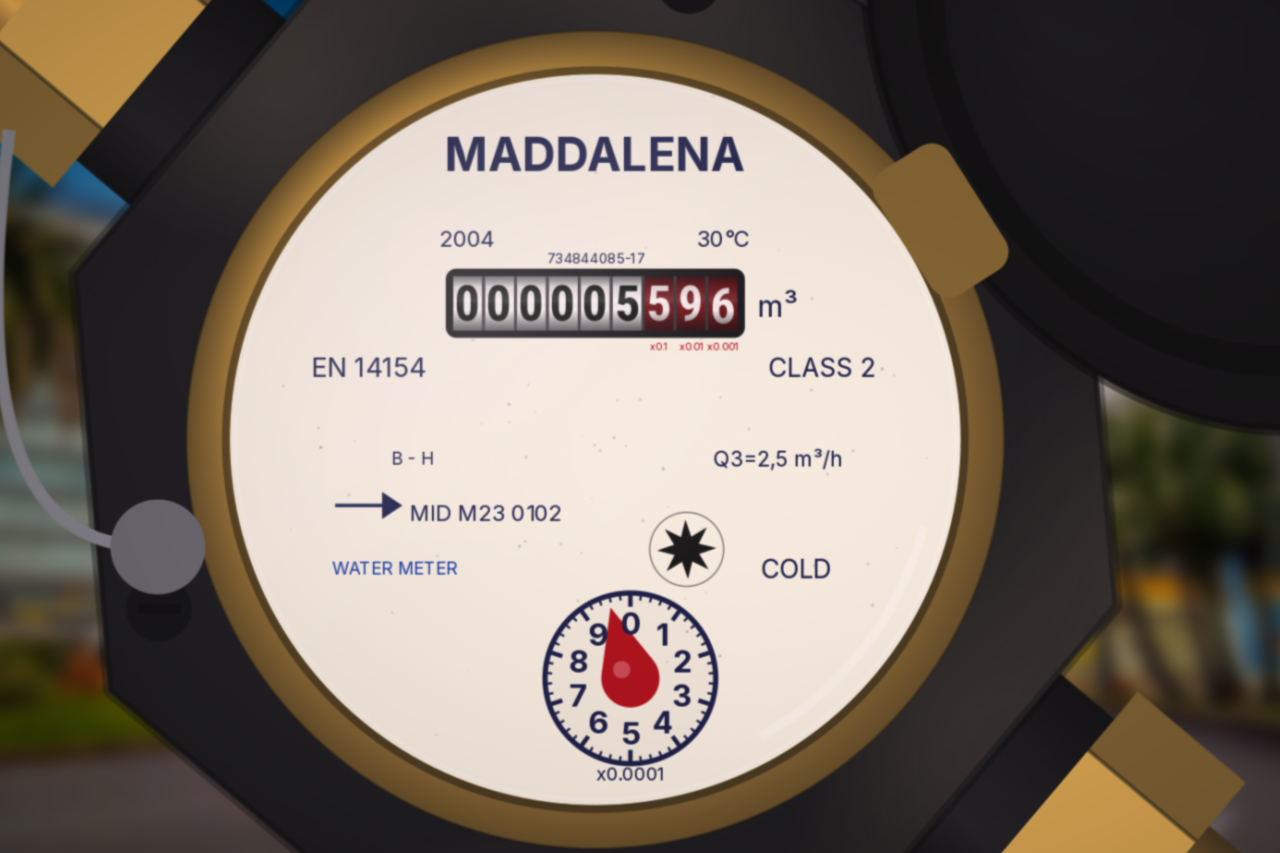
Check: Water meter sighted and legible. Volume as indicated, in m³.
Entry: 5.5959 m³
